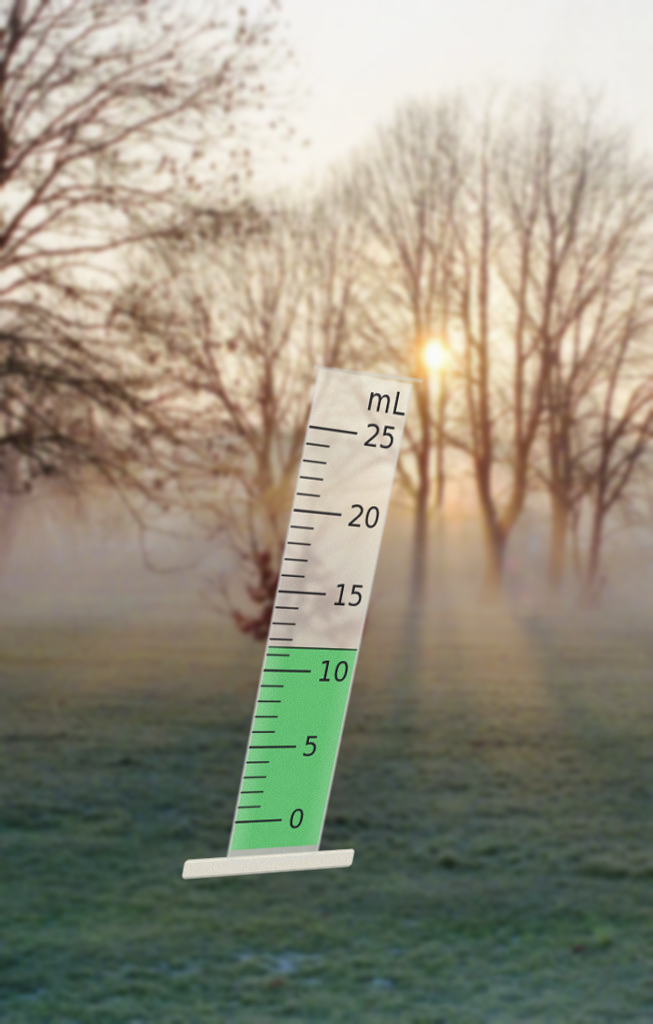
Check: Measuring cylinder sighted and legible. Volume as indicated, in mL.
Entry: 11.5 mL
